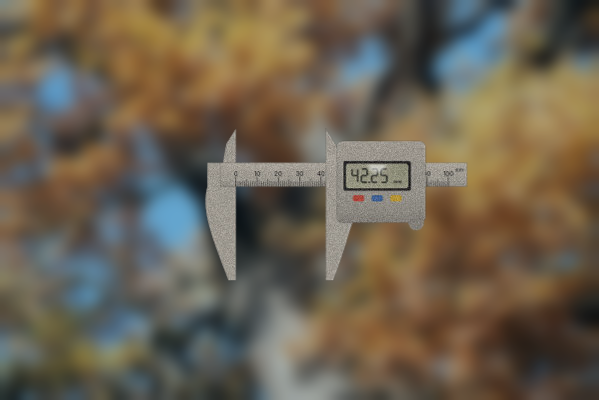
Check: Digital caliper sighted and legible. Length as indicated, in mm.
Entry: 42.25 mm
